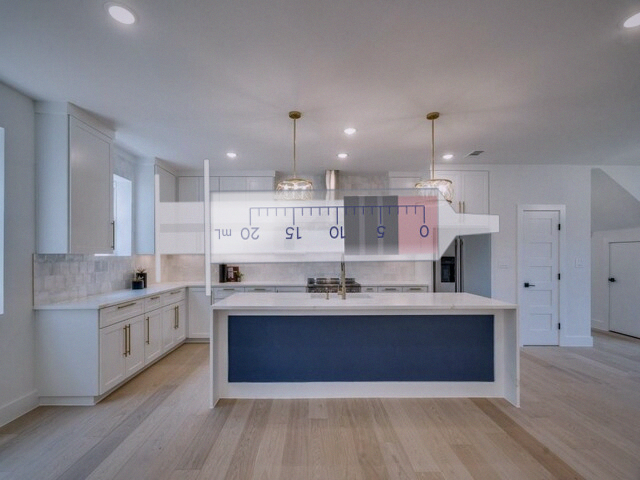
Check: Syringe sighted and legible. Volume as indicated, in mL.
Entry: 3 mL
